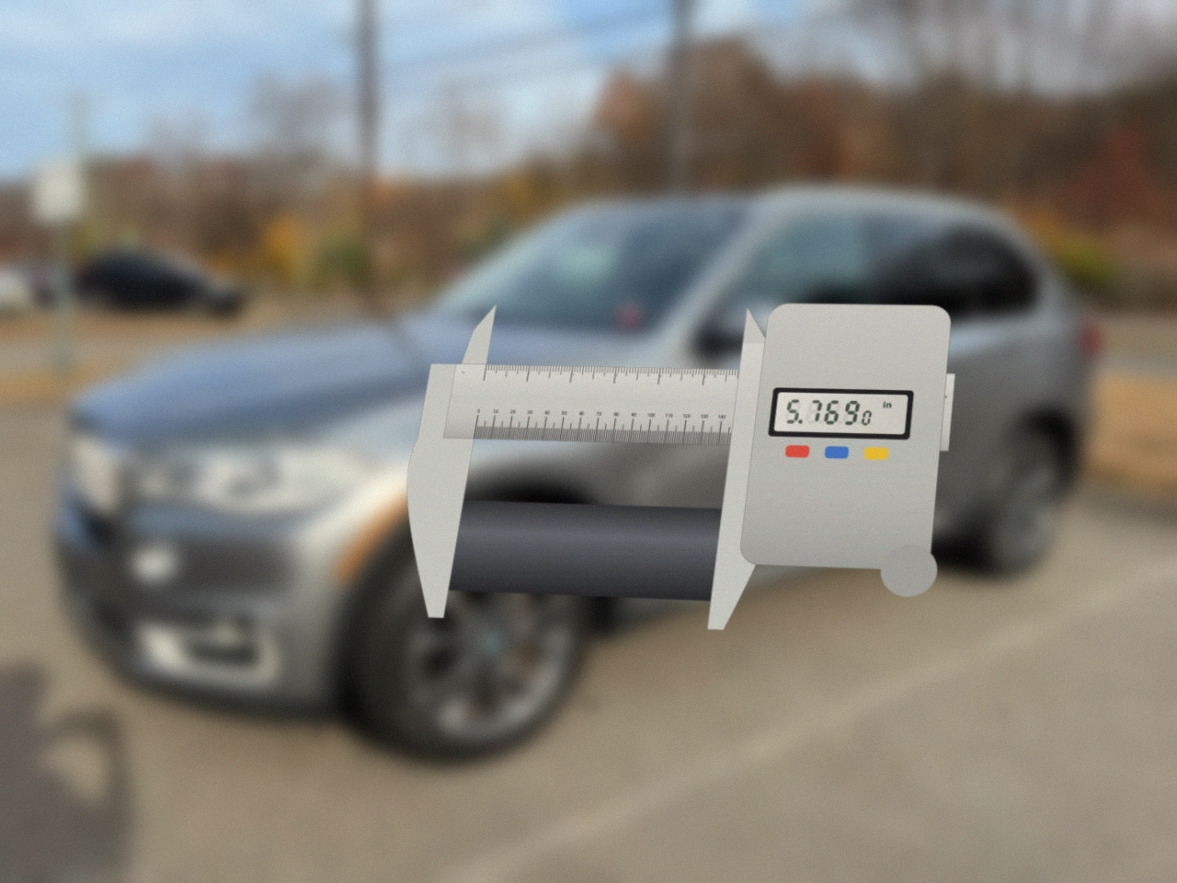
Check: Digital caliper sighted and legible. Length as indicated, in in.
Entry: 5.7690 in
